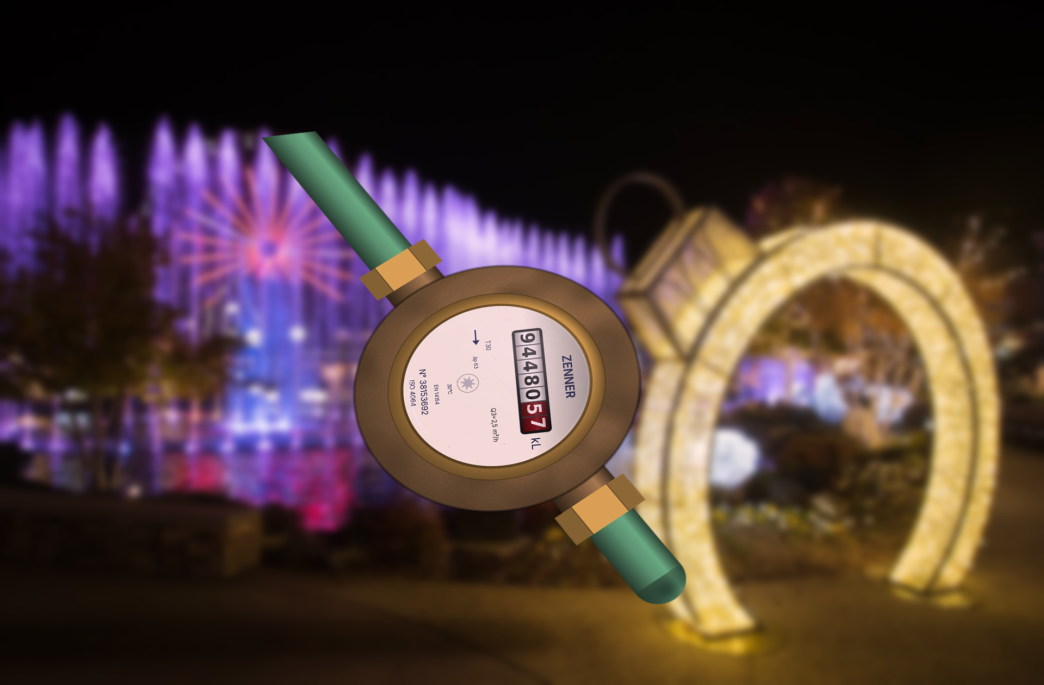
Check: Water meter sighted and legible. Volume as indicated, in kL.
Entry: 94480.57 kL
